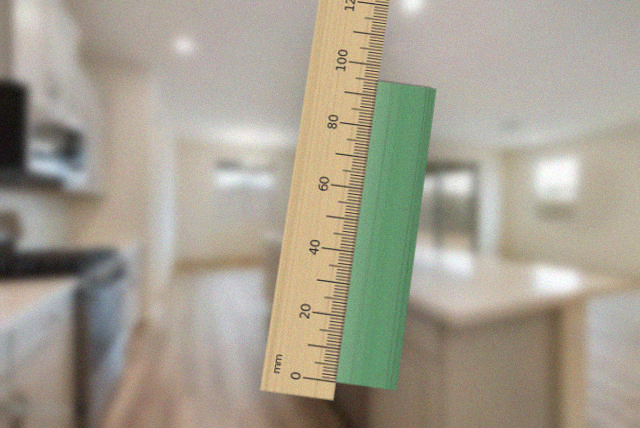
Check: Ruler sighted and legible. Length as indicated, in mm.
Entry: 95 mm
